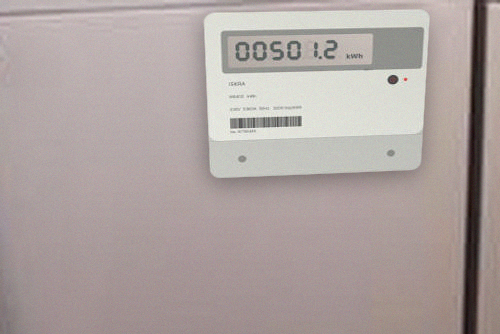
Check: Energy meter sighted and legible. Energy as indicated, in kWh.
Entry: 501.2 kWh
